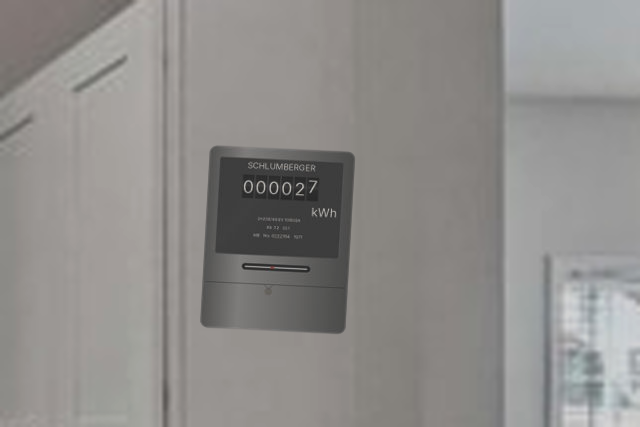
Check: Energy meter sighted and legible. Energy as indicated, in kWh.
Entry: 27 kWh
